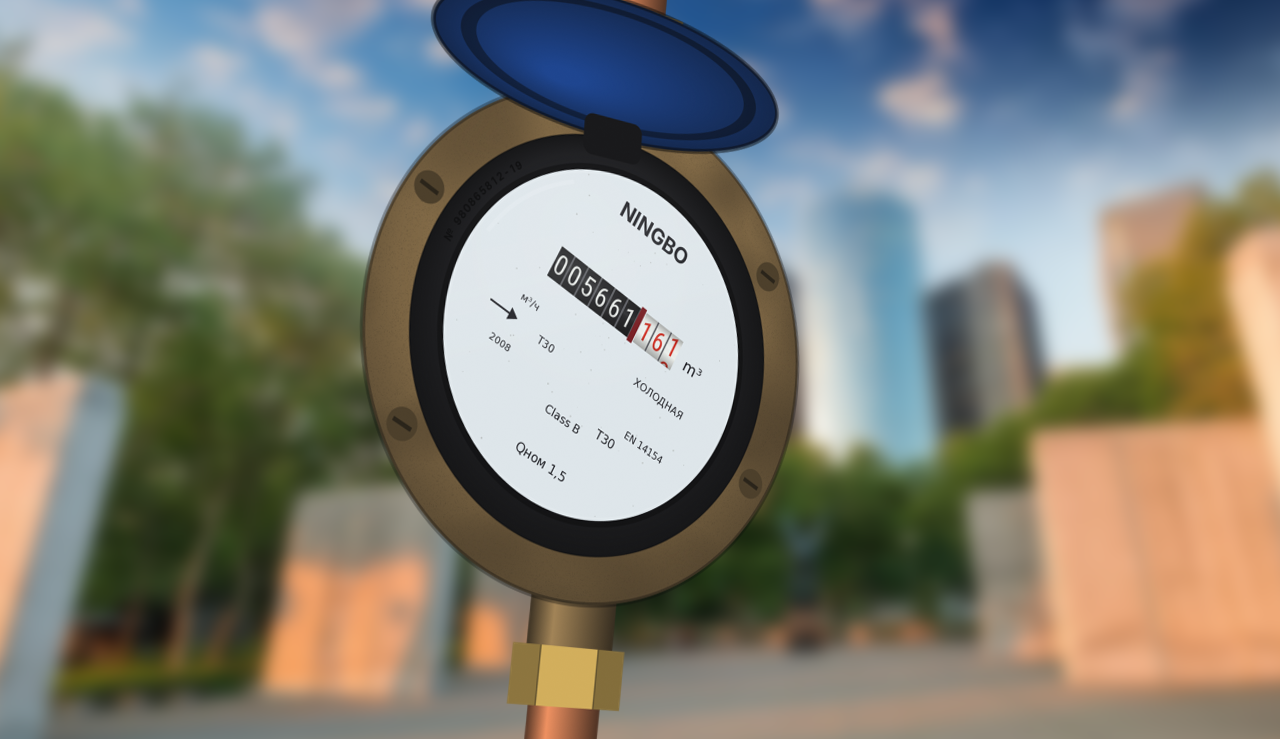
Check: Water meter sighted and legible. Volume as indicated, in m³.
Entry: 5661.161 m³
